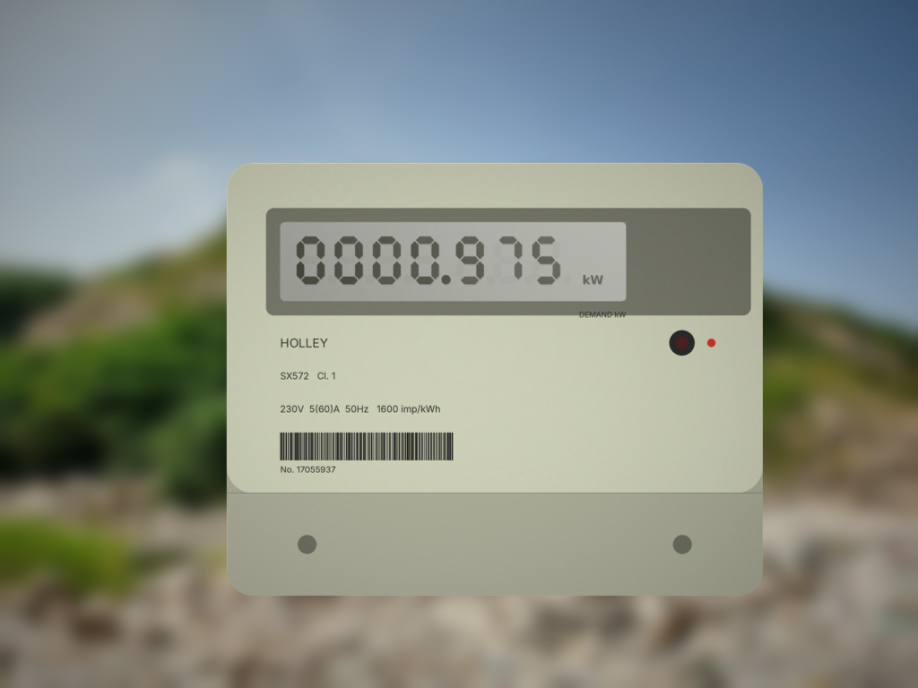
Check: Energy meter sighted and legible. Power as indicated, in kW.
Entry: 0.975 kW
